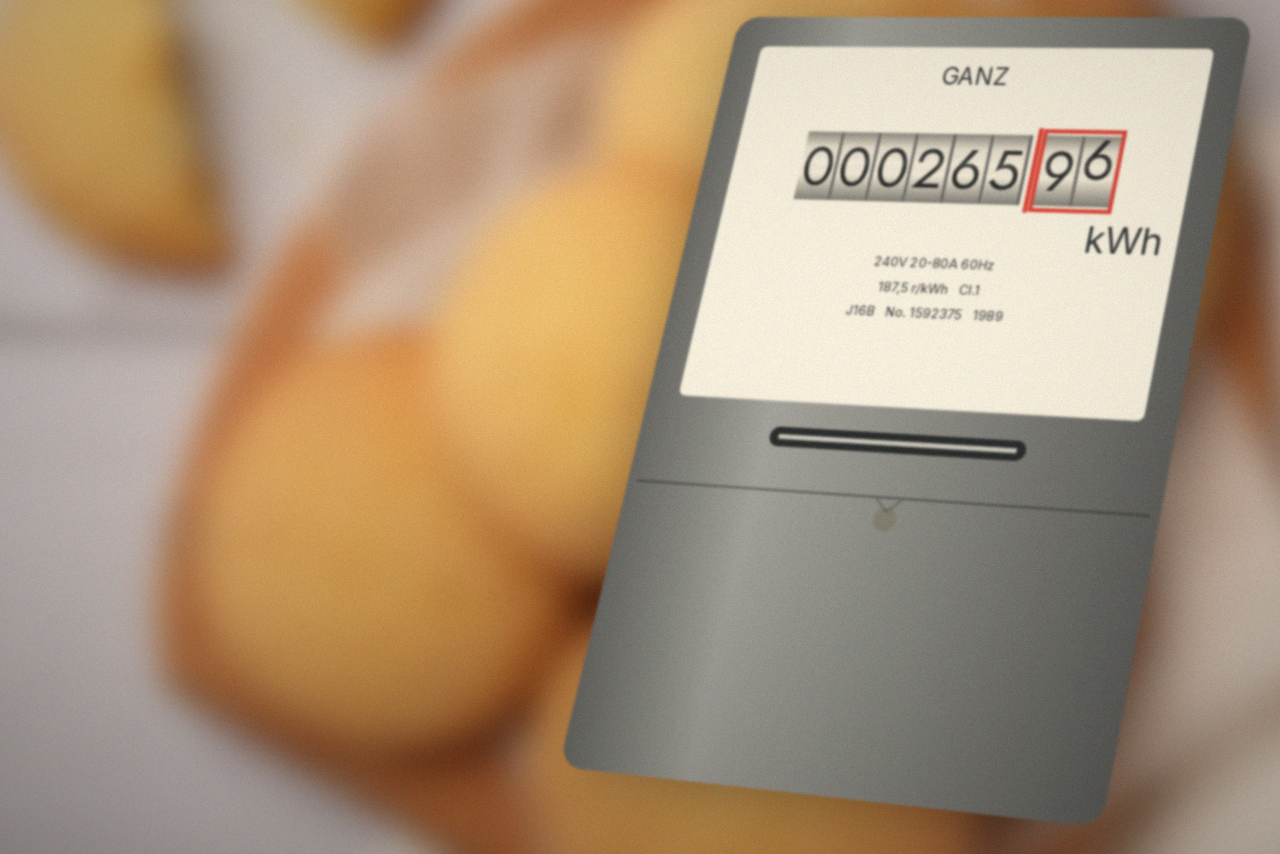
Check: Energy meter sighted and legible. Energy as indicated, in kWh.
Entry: 265.96 kWh
